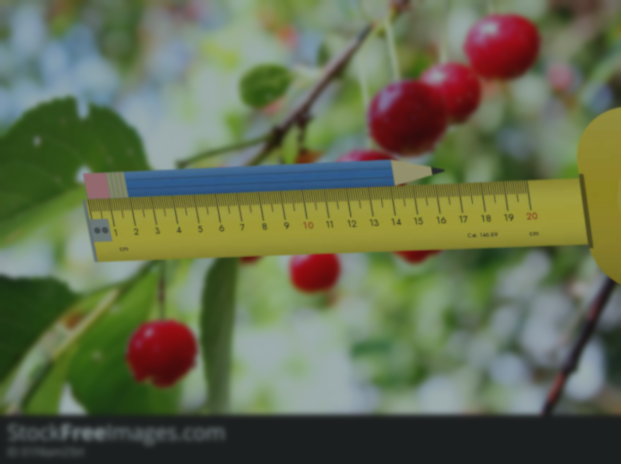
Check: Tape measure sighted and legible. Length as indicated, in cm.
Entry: 16.5 cm
